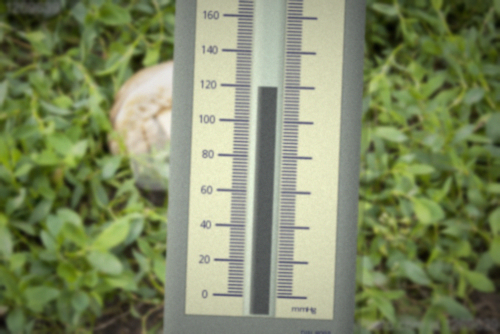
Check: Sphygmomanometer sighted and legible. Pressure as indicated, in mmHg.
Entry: 120 mmHg
